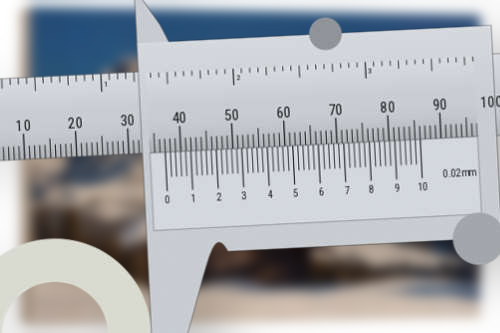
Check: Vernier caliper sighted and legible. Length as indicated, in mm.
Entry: 37.0 mm
